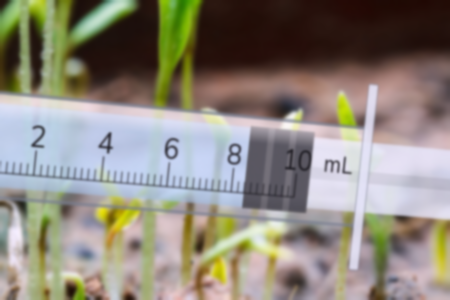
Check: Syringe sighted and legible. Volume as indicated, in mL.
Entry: 8.4 mL
